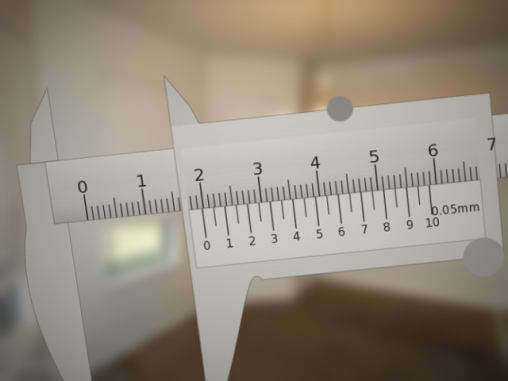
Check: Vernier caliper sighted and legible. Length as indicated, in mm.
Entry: 19.8 mm
